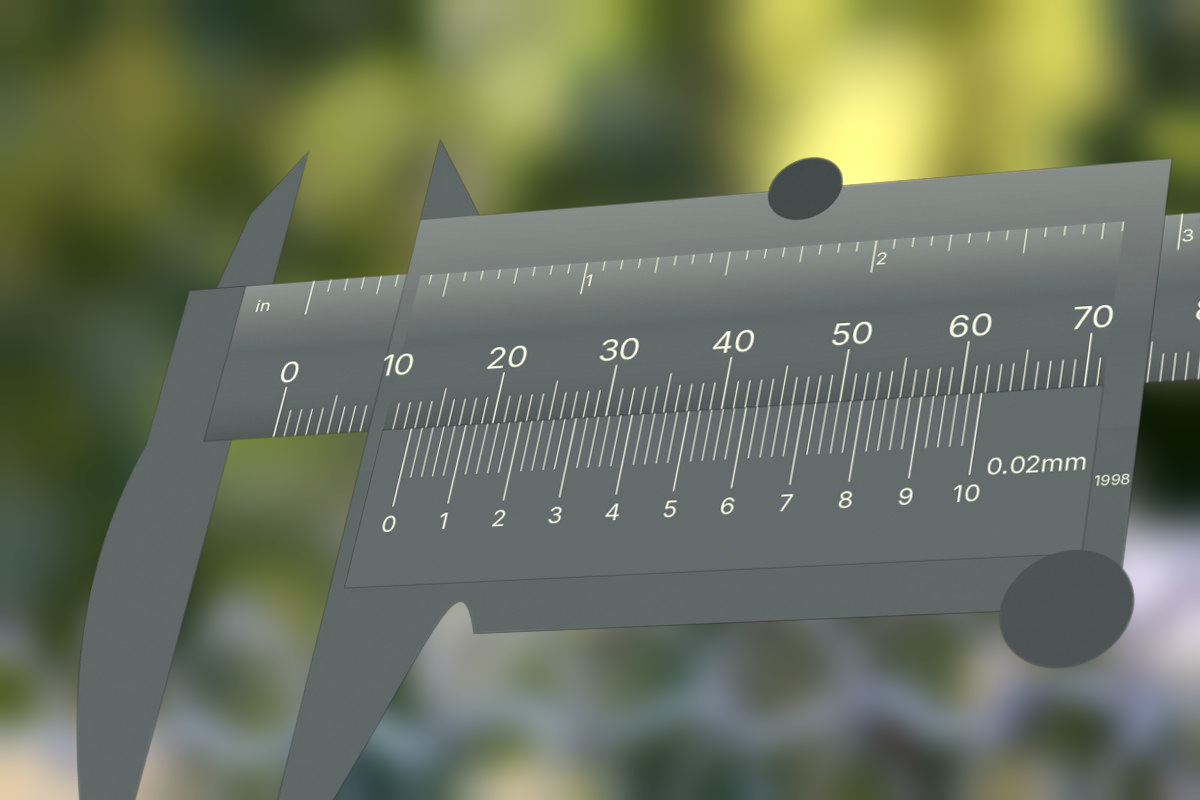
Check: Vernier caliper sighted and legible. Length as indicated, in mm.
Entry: 12.7 mm
